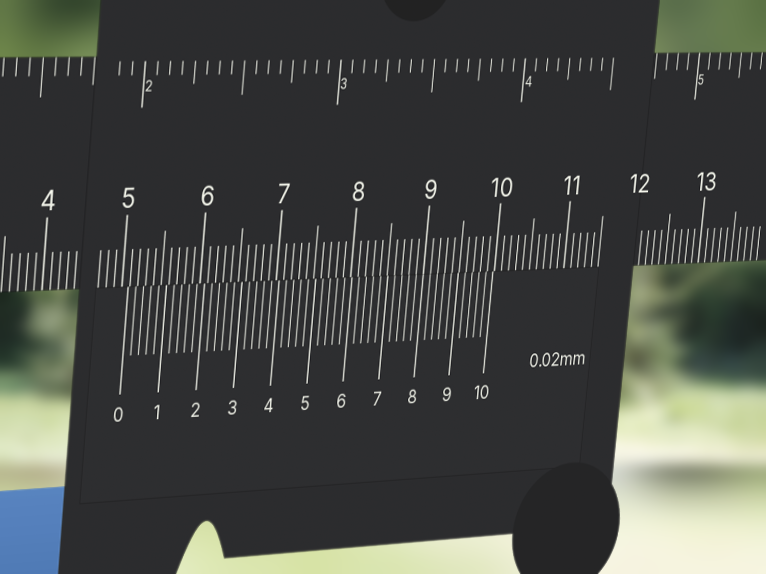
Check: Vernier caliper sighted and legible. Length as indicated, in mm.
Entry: 50.8 mm
